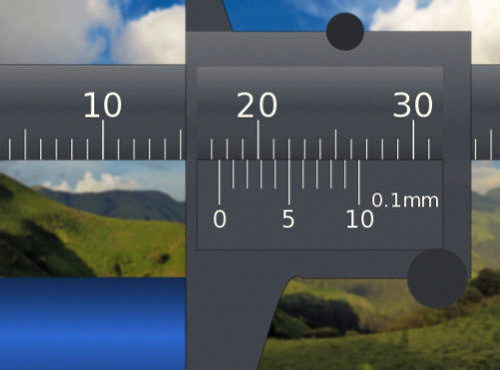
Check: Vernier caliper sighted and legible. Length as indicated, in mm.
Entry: 17.5 mm
